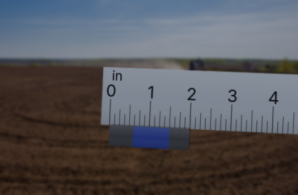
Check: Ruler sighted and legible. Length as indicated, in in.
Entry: 2 in
